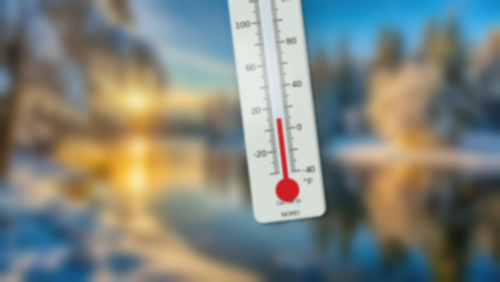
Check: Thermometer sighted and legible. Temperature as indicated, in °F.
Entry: 10 °F
